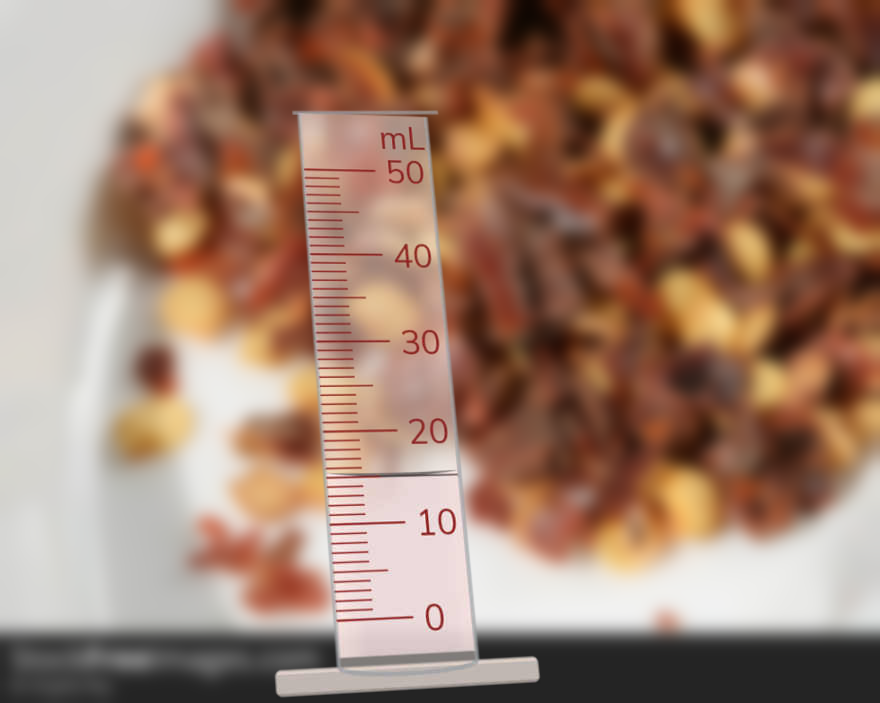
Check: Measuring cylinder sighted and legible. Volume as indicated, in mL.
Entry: 15 mL
